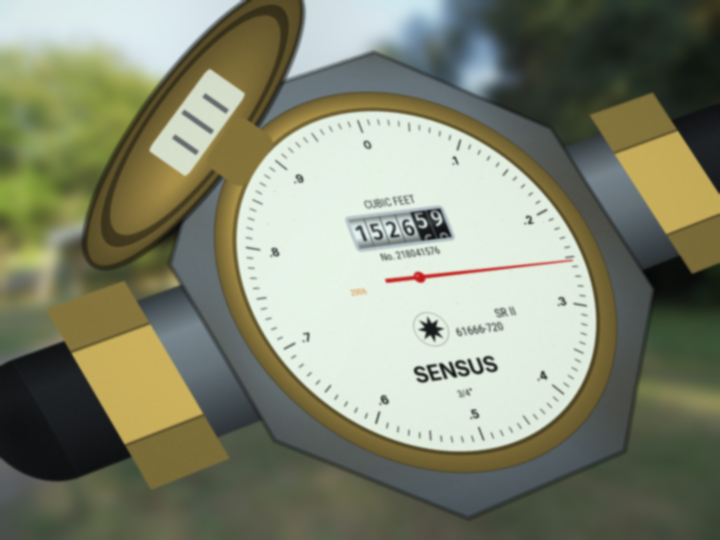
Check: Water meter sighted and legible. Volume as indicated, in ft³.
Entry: 152659.25 ft³
